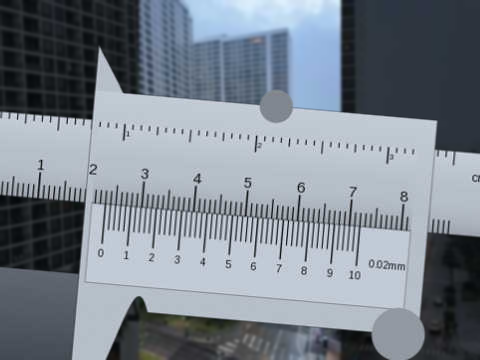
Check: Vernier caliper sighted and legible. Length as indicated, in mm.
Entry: 23.0 mm
